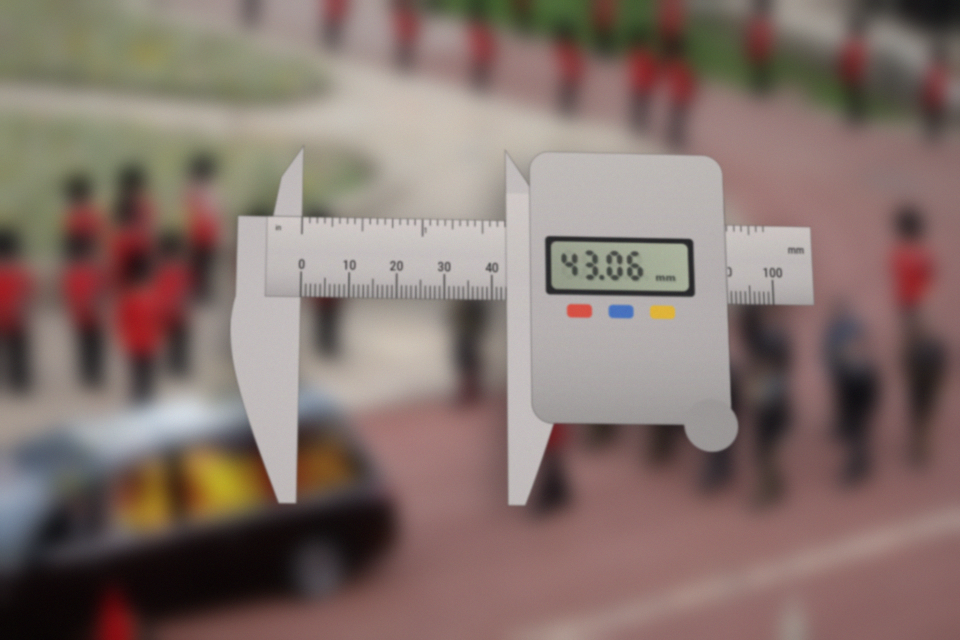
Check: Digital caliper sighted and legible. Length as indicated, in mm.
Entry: 43.06 mm
